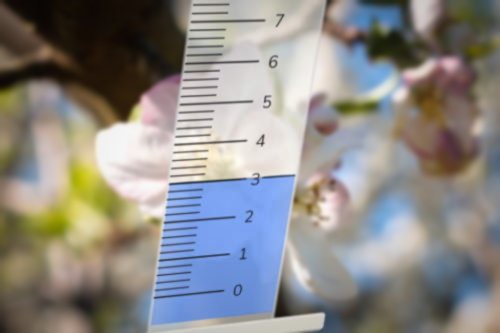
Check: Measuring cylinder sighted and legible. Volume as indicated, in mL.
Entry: 3 mL
